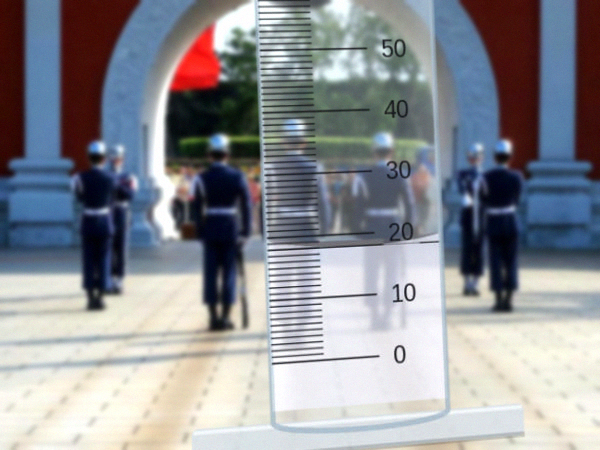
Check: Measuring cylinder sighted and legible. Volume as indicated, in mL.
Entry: 18 mL
